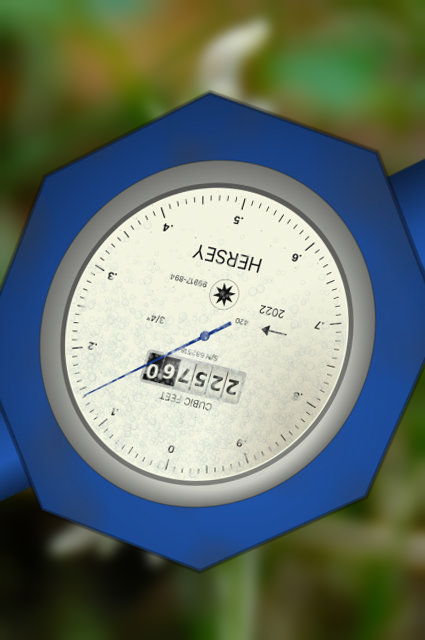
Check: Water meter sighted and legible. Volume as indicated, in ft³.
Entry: 225760.14 ft³
